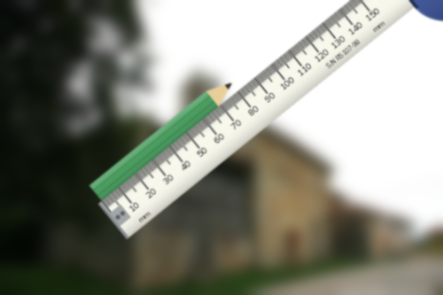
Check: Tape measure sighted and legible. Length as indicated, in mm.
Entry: 80 mm
